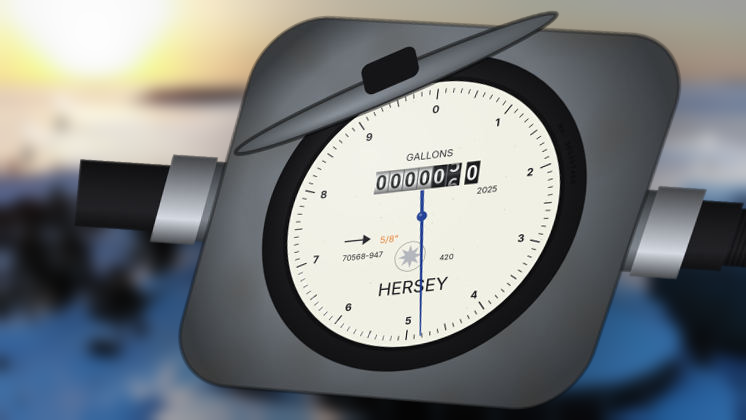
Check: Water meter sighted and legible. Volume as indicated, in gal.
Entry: 54.8 gal
